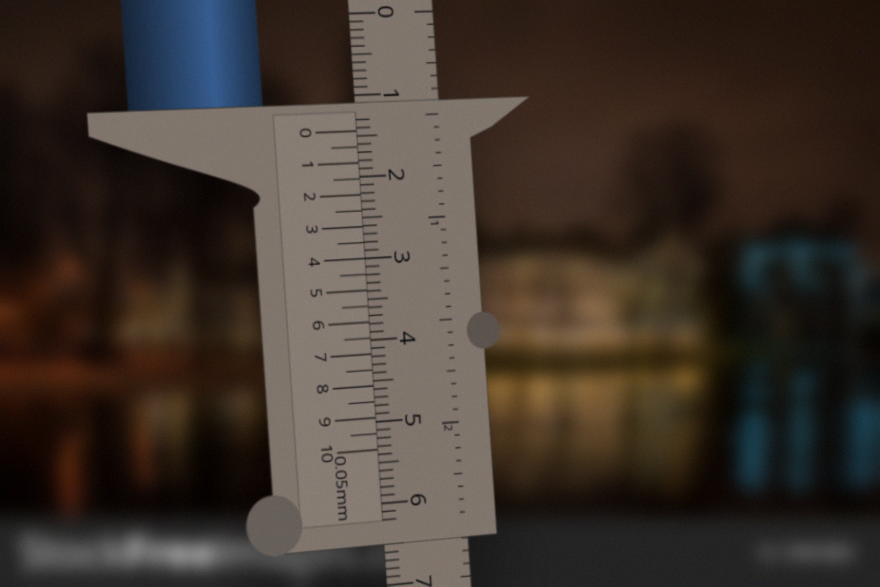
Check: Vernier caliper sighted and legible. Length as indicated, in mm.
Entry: 14.4 mm
